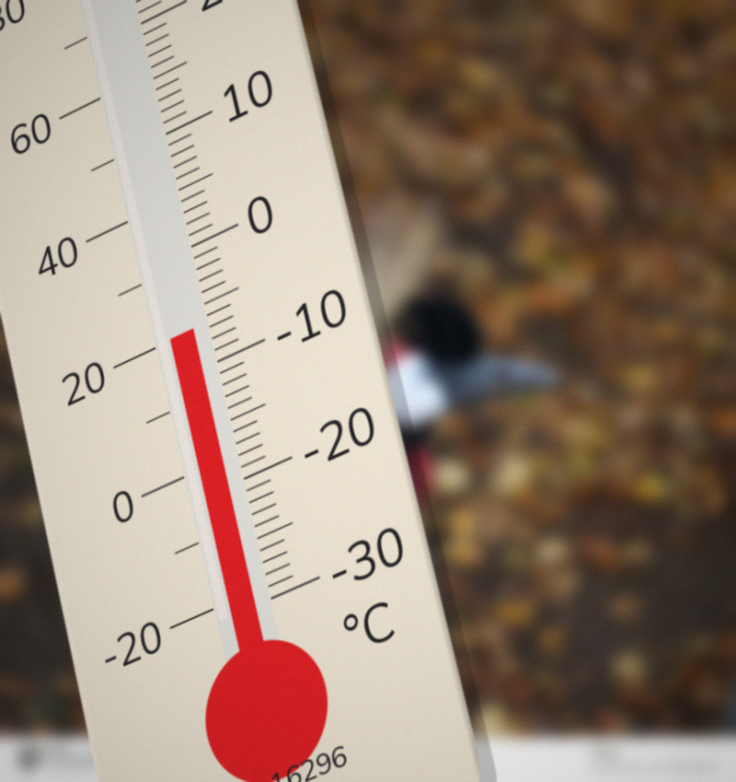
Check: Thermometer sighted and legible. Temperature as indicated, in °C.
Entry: -6.5 °C
